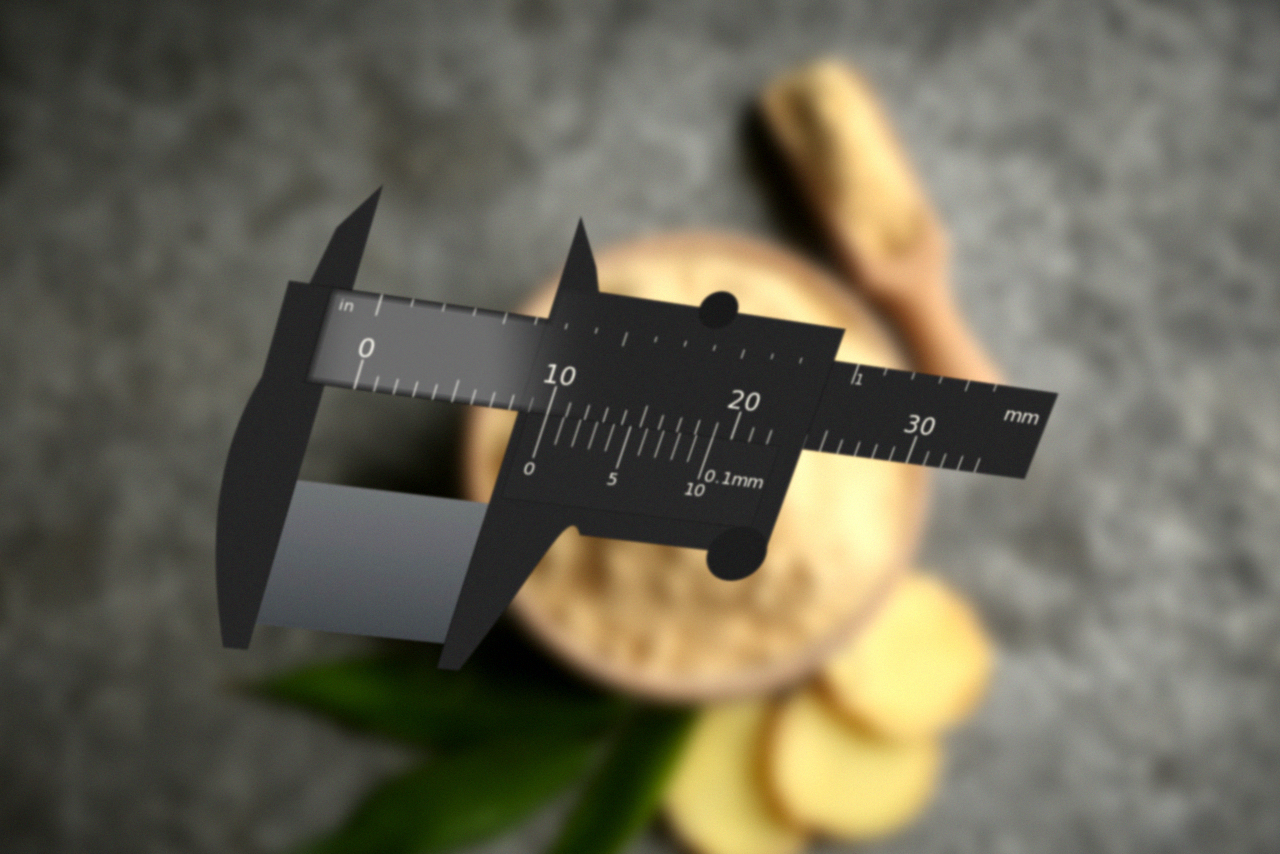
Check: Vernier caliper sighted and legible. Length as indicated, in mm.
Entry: 10.0 mm
